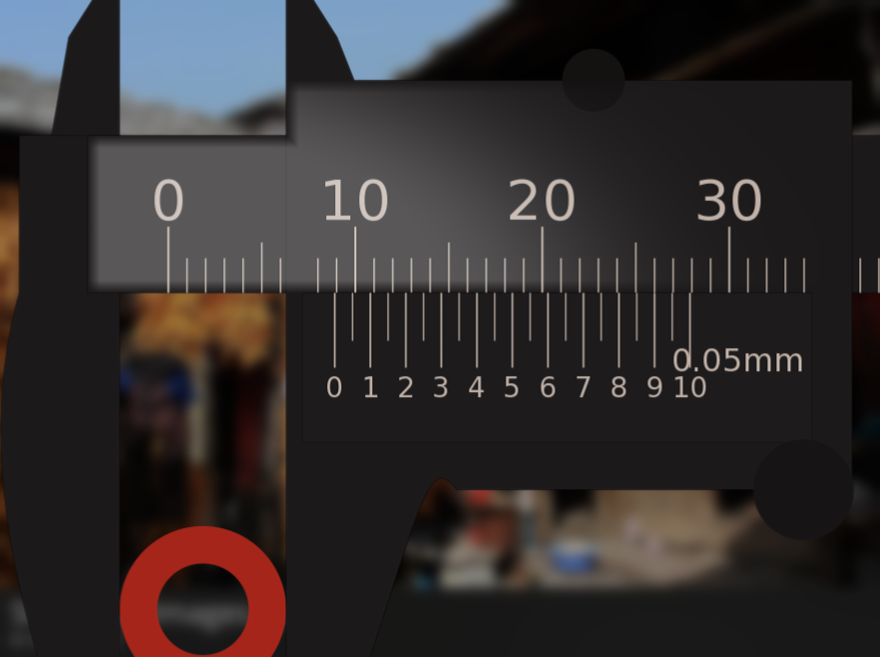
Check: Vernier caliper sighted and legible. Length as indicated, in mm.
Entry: 8.9 mm
